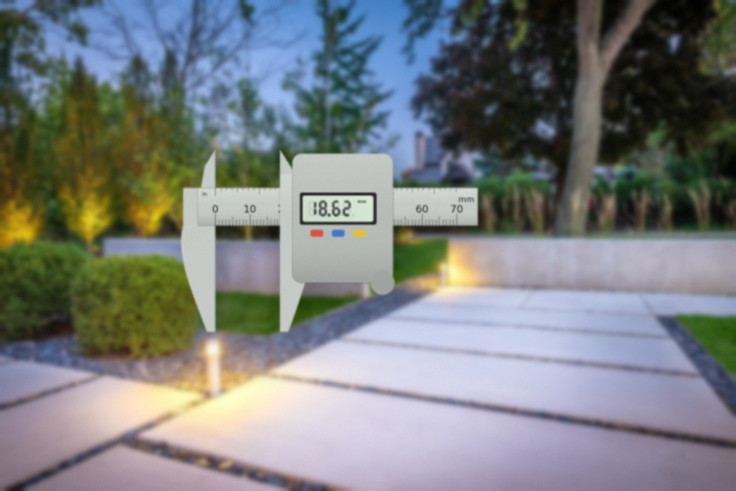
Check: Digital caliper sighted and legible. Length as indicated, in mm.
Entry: 18.62 mm
